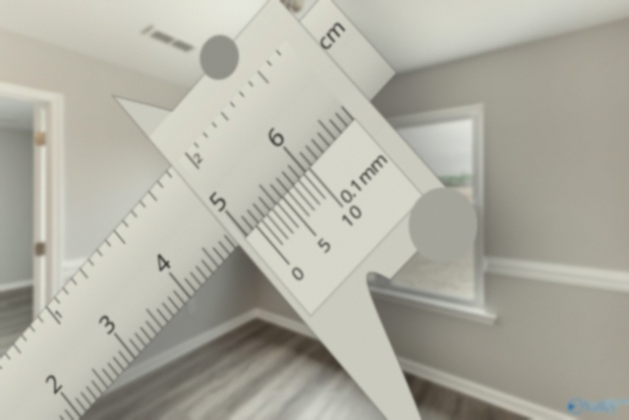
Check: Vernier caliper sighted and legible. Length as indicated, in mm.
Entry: 51.6 mm
